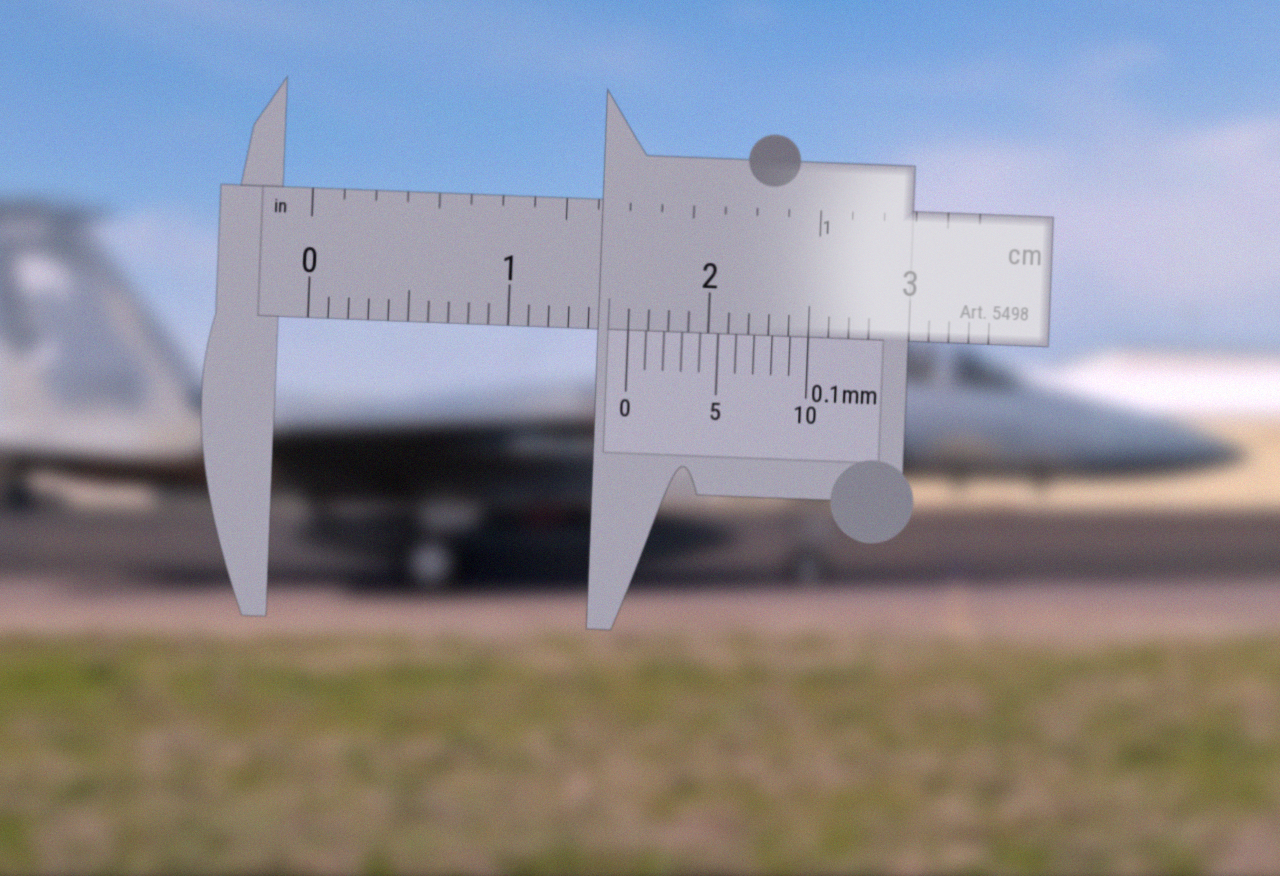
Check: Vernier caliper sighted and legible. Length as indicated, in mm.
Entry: 16.0 mm
